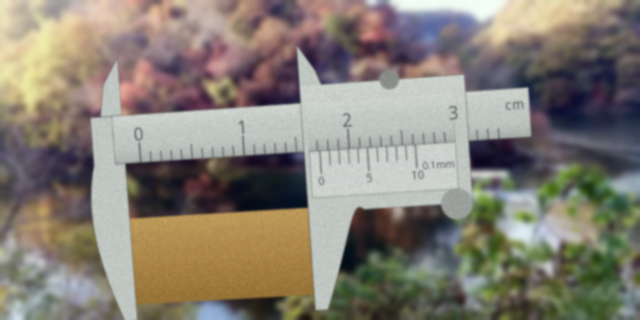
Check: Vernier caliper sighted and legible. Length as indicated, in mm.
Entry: 17.2 mm
